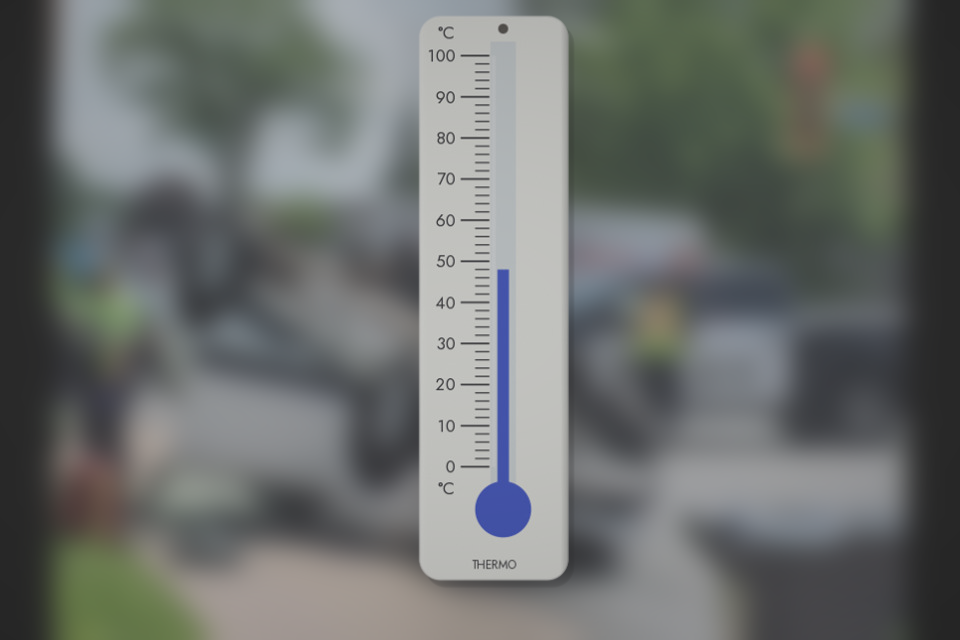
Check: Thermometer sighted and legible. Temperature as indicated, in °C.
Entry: 48 °C
